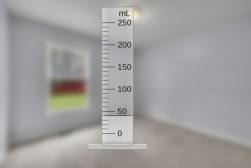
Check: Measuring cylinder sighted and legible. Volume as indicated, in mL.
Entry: 40 mL
